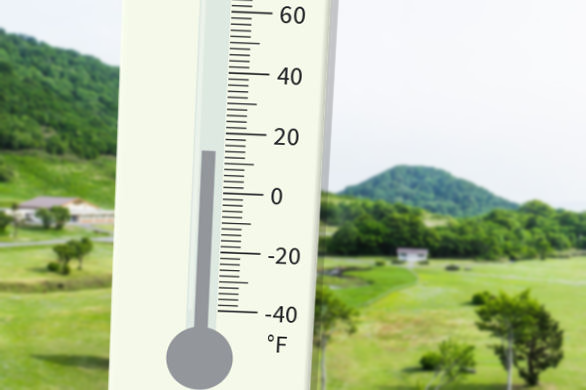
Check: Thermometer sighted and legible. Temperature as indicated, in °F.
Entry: 14 °F
